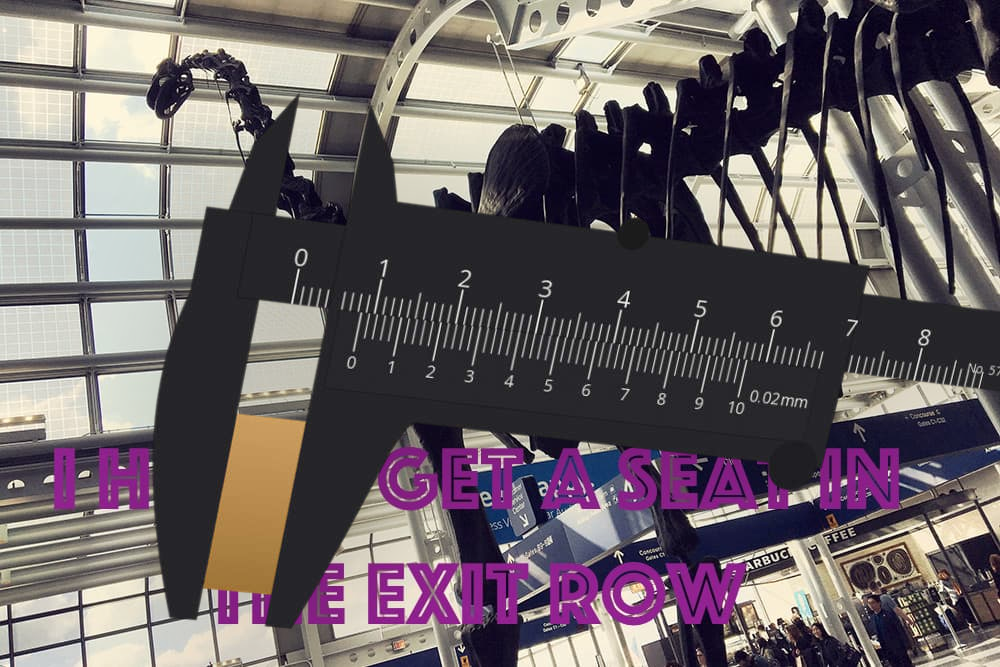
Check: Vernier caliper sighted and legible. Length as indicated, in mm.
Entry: 8.4 mm
